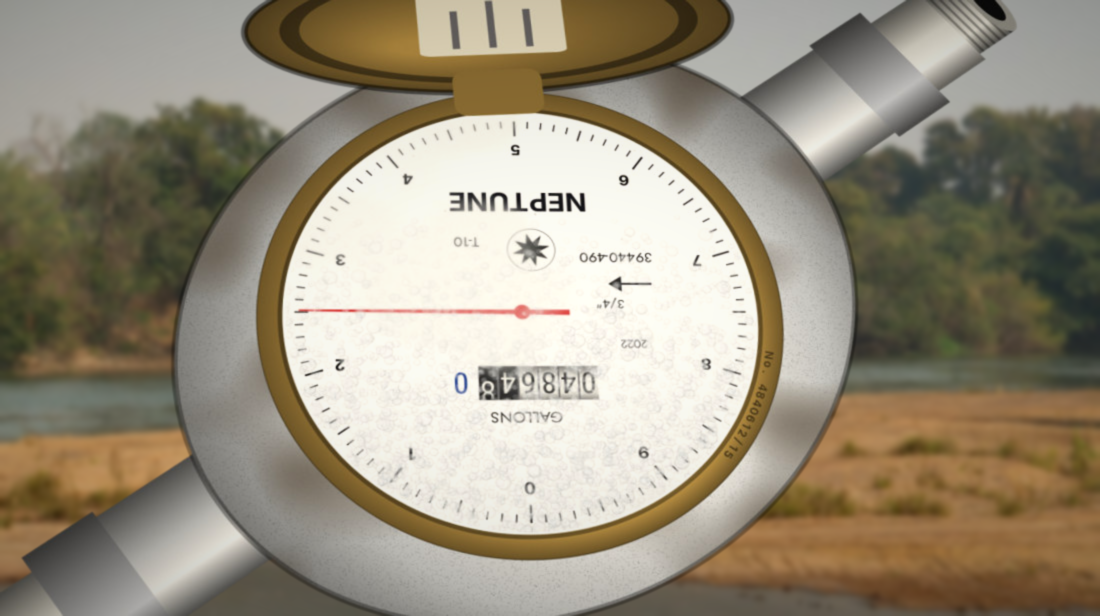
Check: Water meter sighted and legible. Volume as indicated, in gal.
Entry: 486482.5 gal
